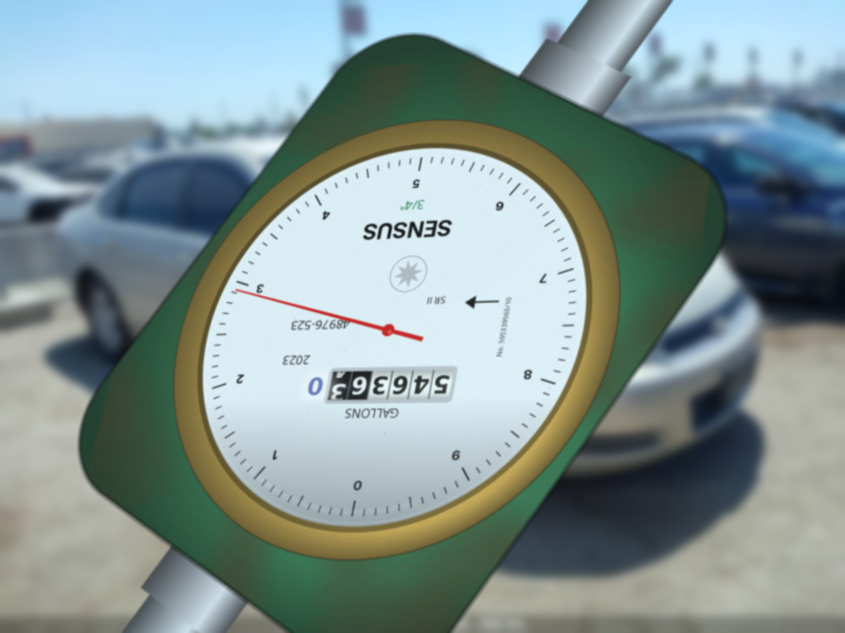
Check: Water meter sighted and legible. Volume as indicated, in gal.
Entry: 5463632.9 gal
